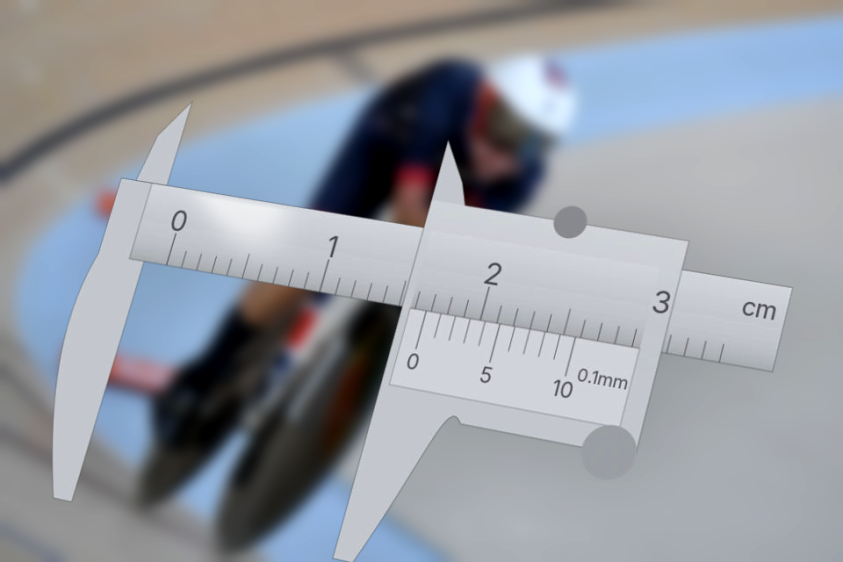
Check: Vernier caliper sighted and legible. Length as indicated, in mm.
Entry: 16.7 mm
